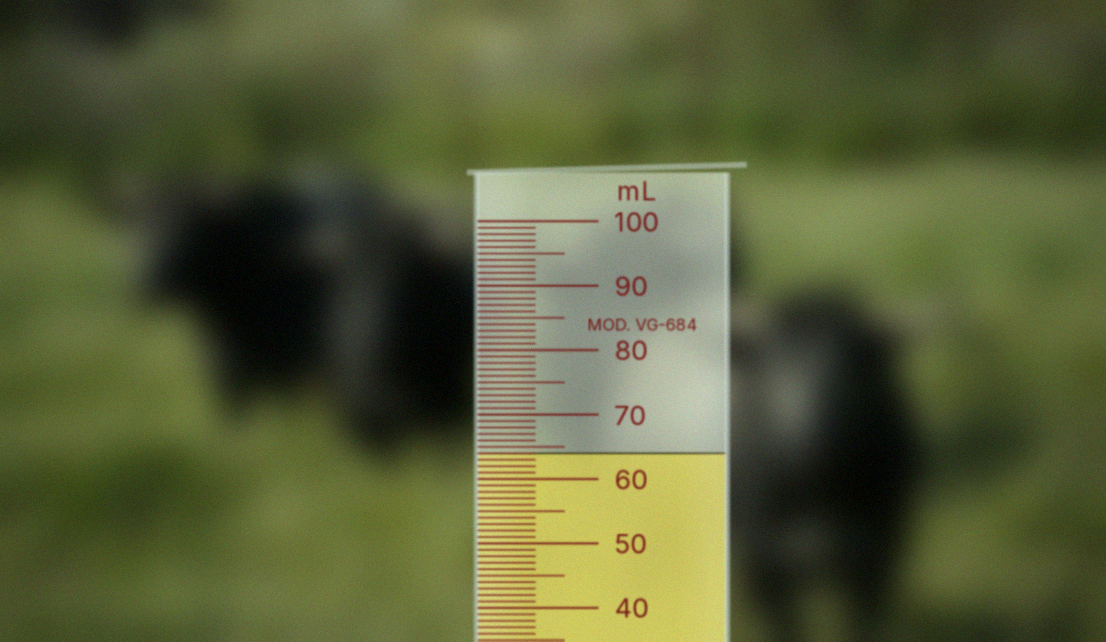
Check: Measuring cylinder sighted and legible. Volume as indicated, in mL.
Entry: 64 mL
